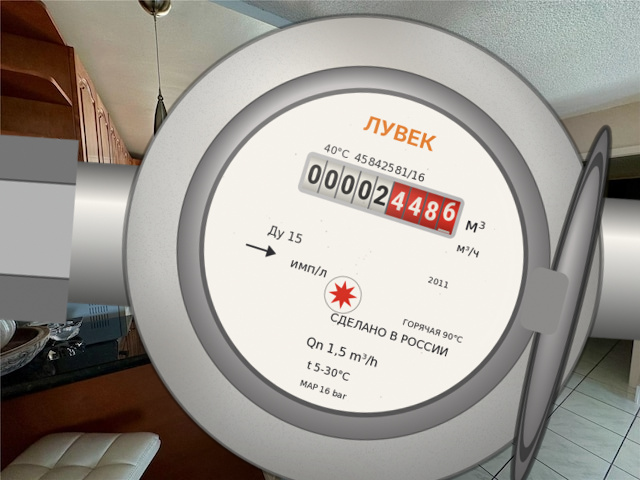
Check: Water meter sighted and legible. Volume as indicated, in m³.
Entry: 2.4486 m³
